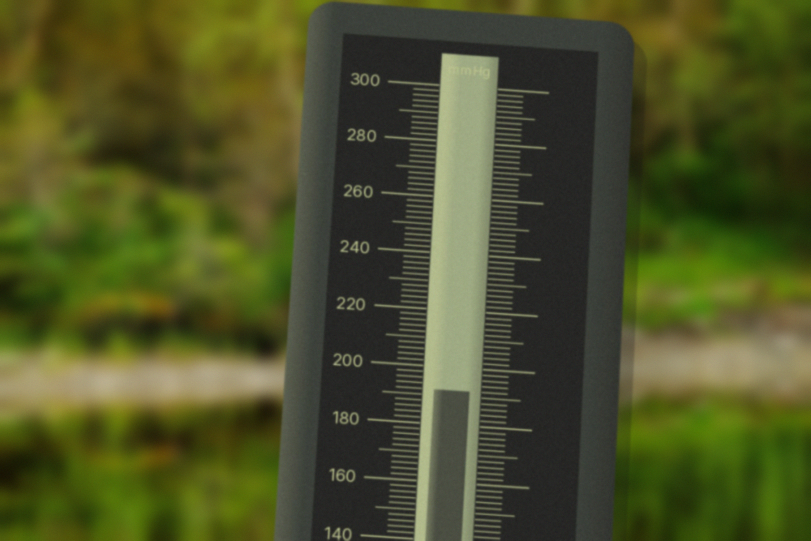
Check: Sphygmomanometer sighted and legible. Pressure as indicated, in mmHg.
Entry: 192 mmHg
